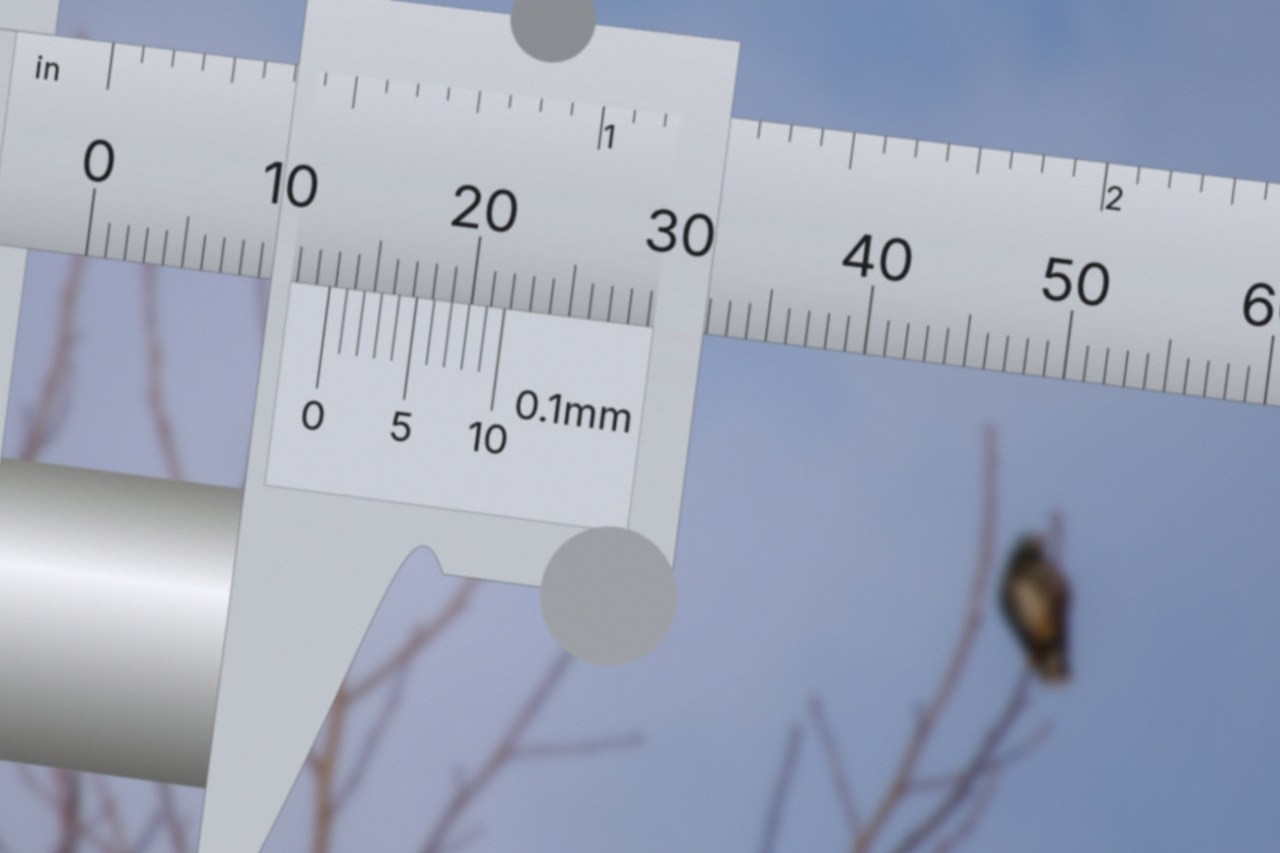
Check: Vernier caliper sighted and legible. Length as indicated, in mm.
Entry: 12.7 mm
